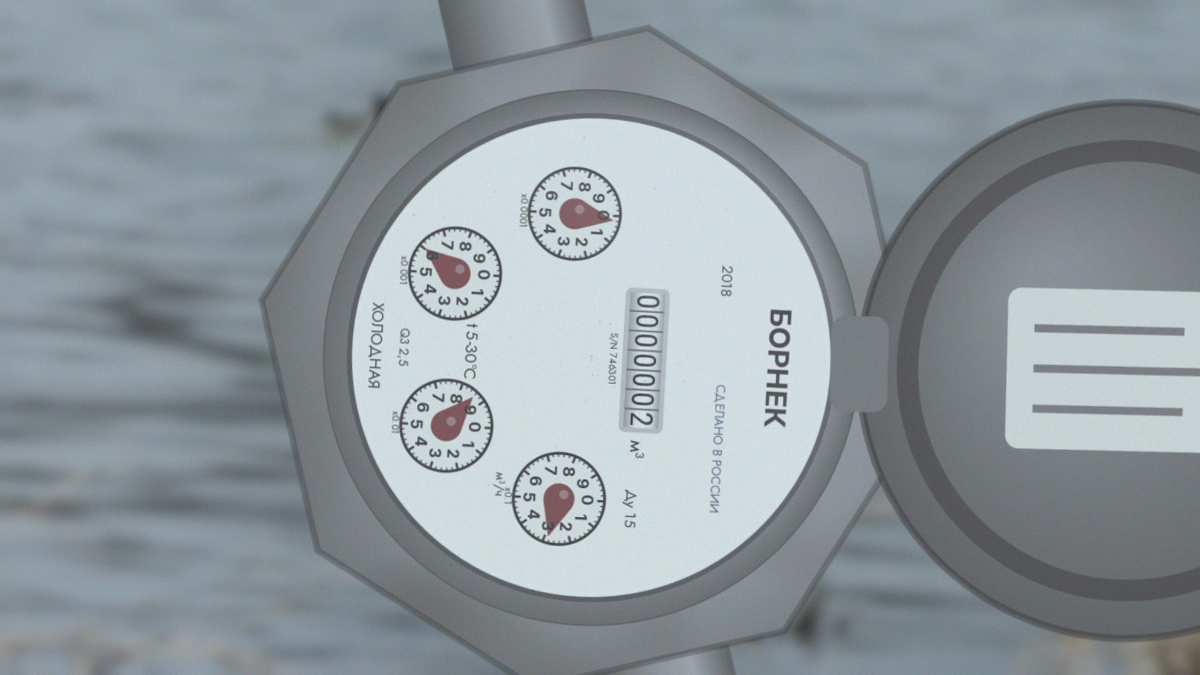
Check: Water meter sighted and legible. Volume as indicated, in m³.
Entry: 2.2860 m³
